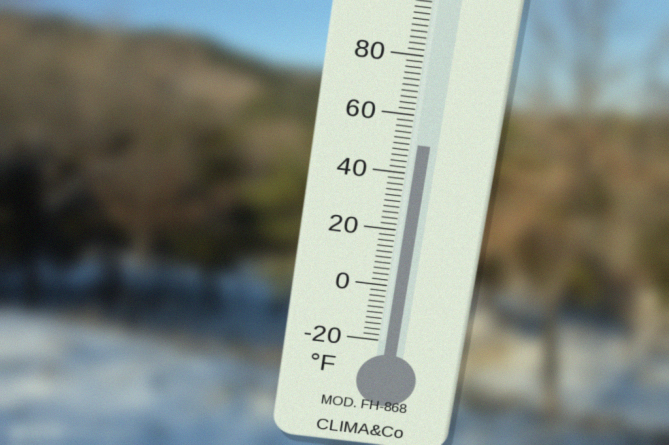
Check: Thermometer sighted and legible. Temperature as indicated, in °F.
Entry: 50 °F
